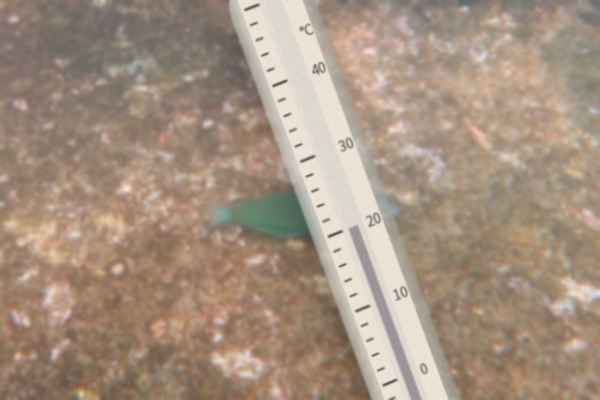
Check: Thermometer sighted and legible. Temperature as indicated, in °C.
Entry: 20 °C
